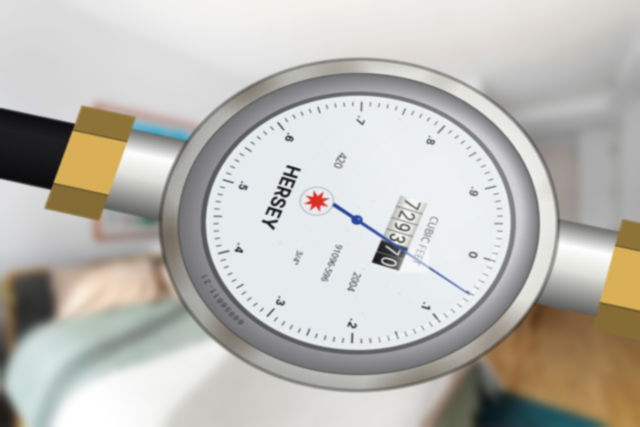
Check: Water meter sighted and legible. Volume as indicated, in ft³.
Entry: 729370.05 ft³
